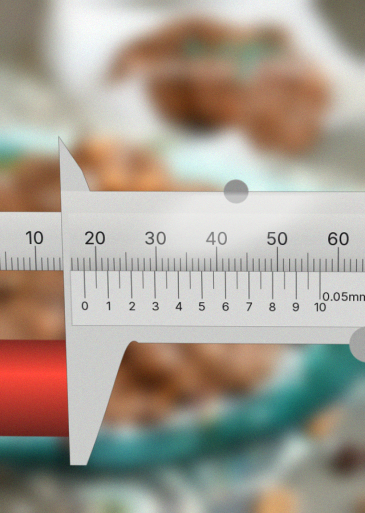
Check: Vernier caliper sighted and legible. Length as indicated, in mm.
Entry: 18.0 mm
